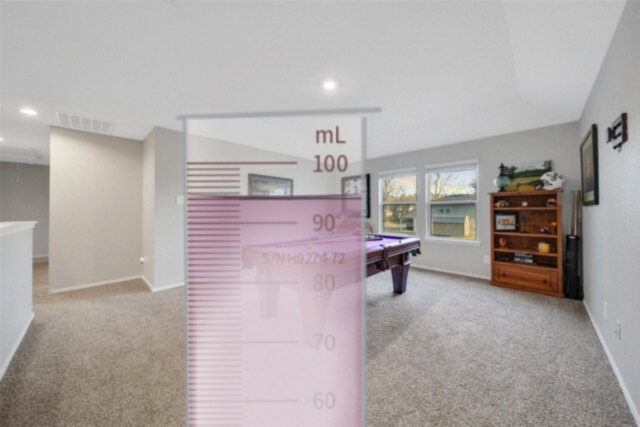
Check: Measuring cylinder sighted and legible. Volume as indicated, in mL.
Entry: 94 mL
